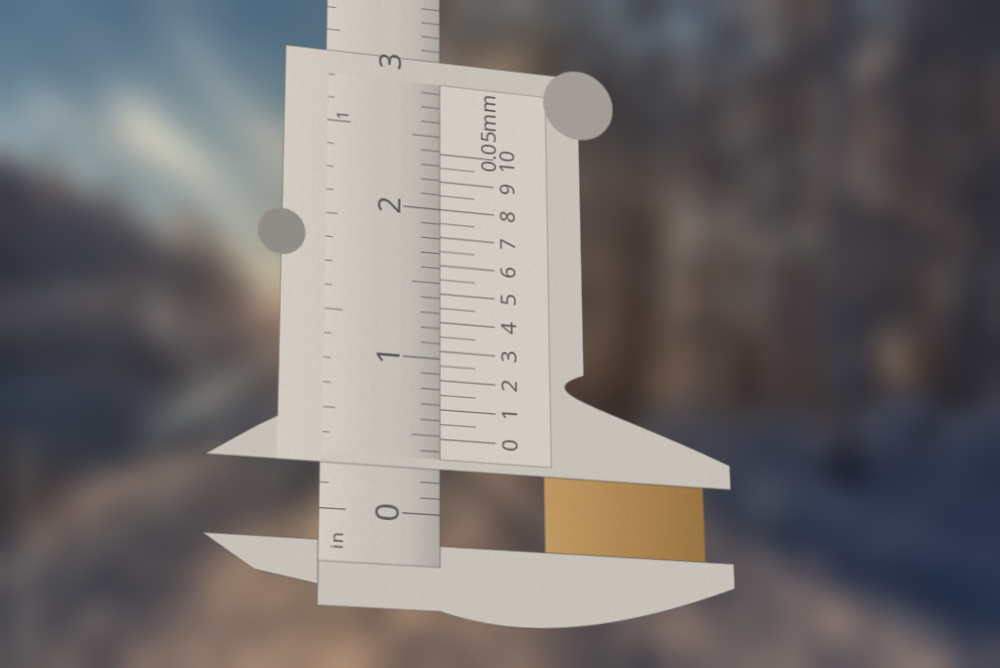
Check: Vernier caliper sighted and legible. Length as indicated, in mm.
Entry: 4.8 mm
